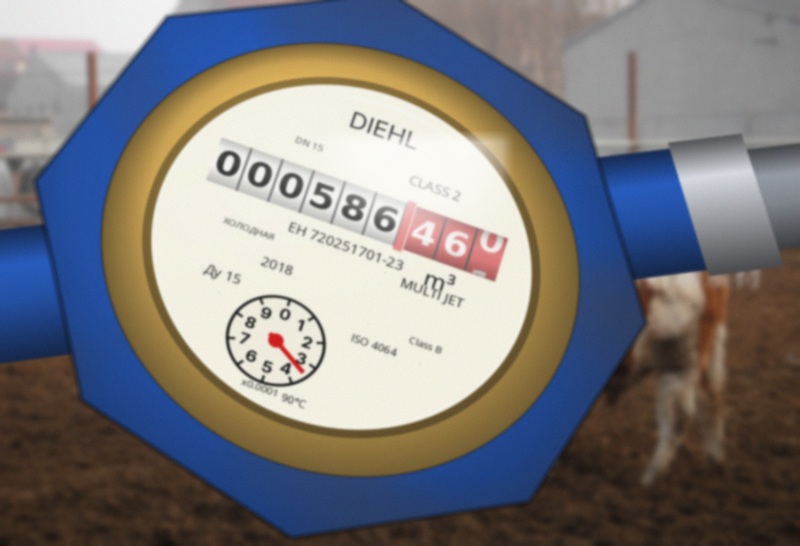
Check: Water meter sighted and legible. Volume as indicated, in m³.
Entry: 586.4603 m³
